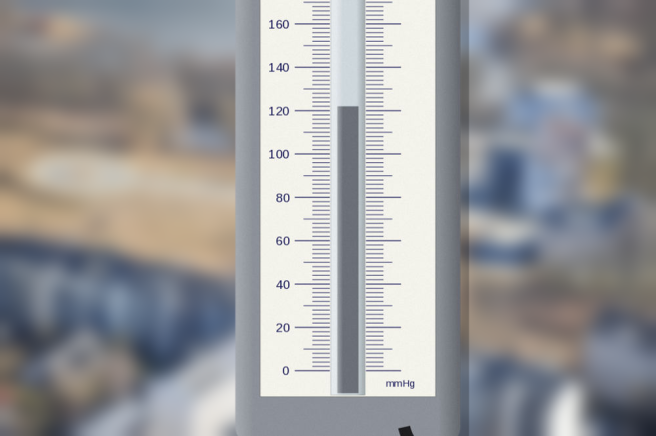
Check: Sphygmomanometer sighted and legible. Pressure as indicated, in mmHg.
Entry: 122 mmHg
